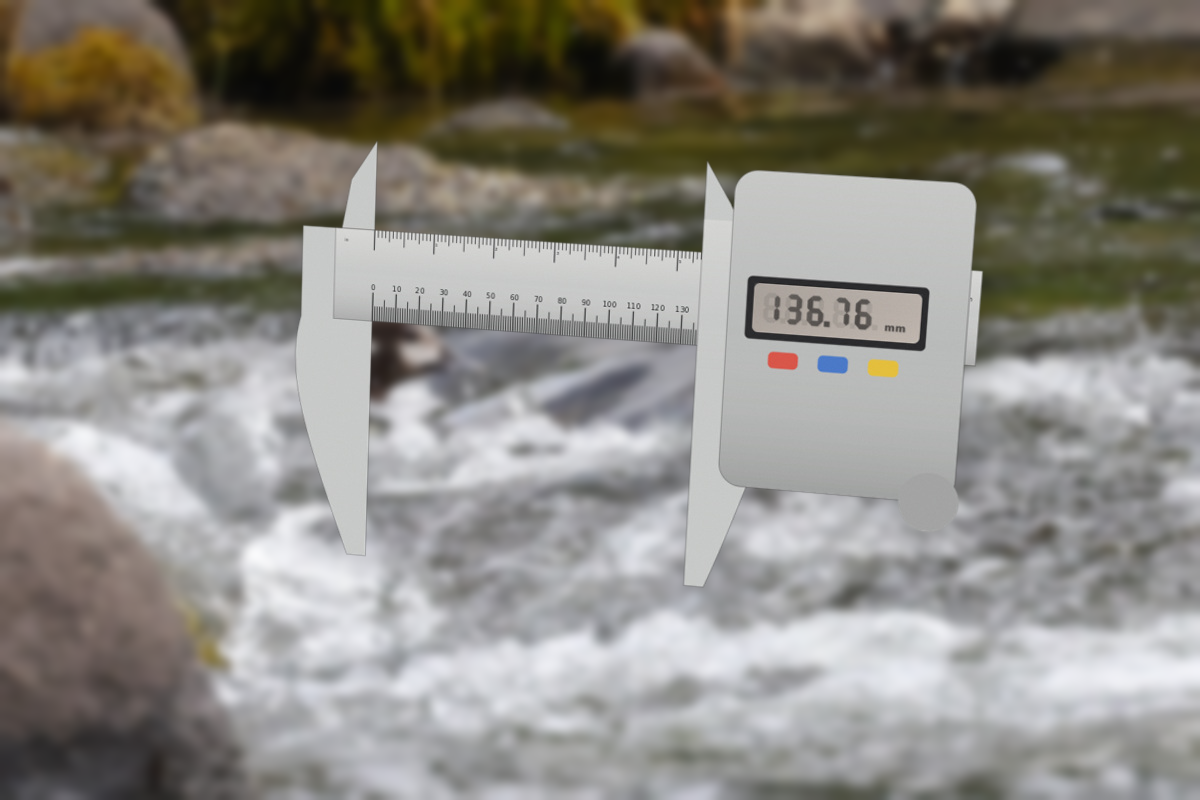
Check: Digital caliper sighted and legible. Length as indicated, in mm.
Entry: 136.76 mm
